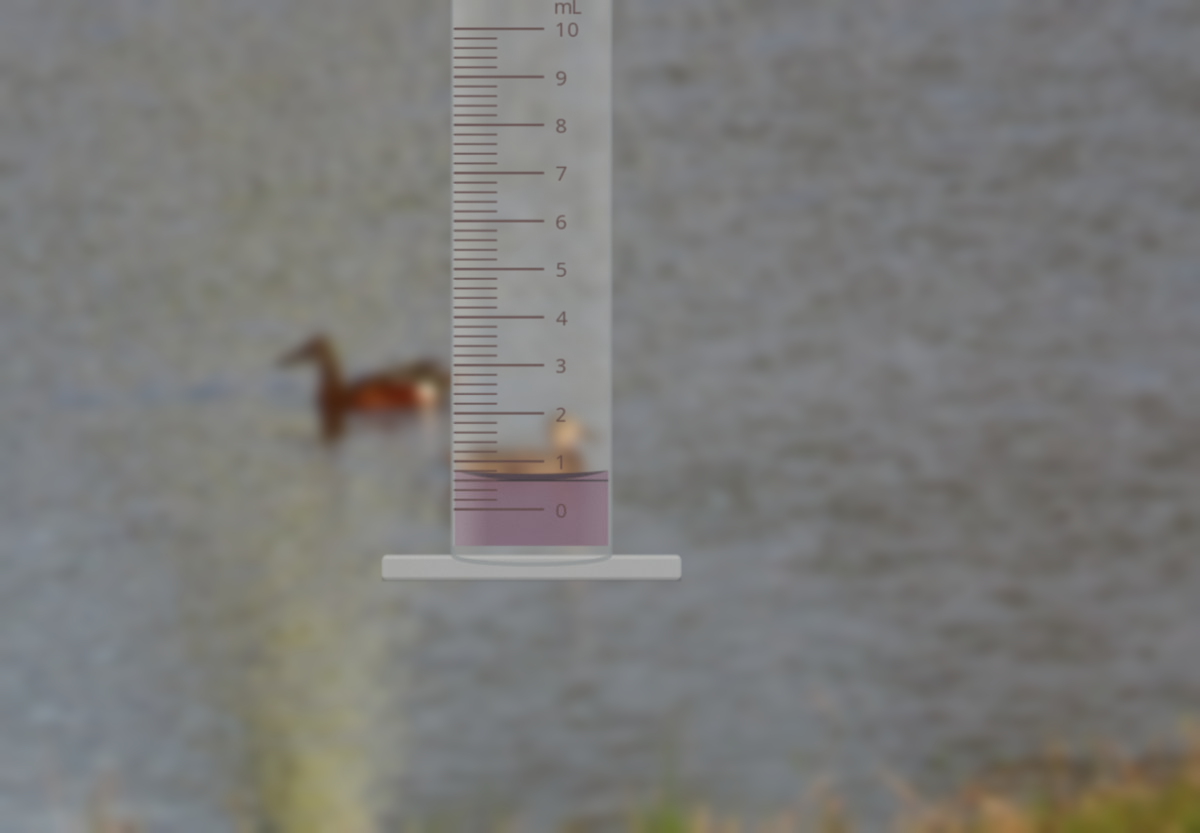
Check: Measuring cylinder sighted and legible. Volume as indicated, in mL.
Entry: 0.6 mL
